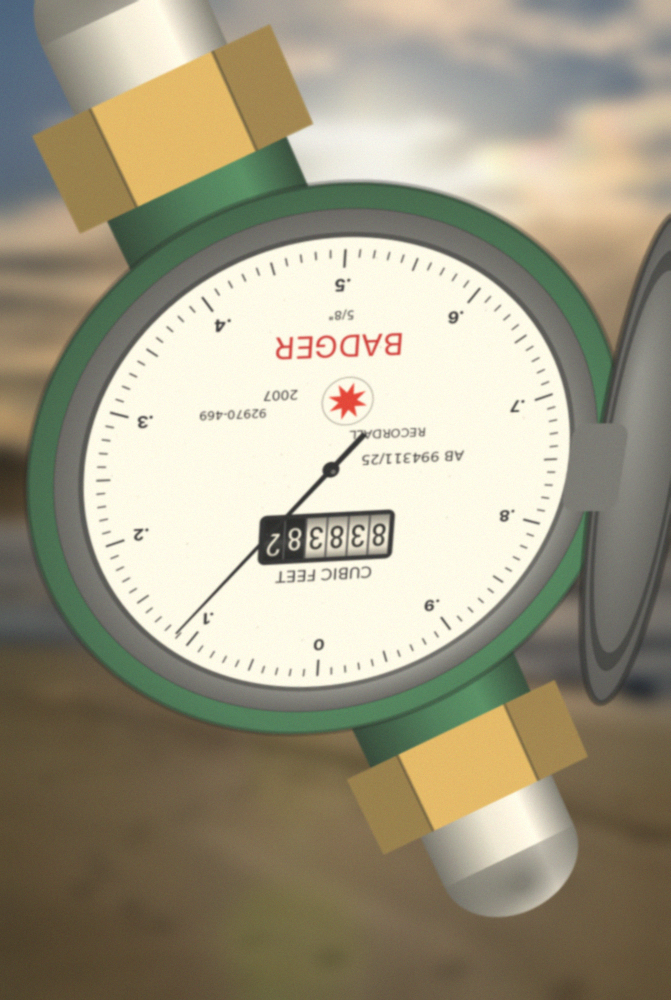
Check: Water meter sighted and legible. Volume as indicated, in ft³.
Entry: 838382.11 ft³
